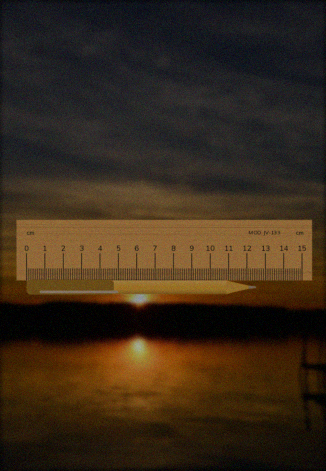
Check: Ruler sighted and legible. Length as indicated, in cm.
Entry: 12.5 cm
